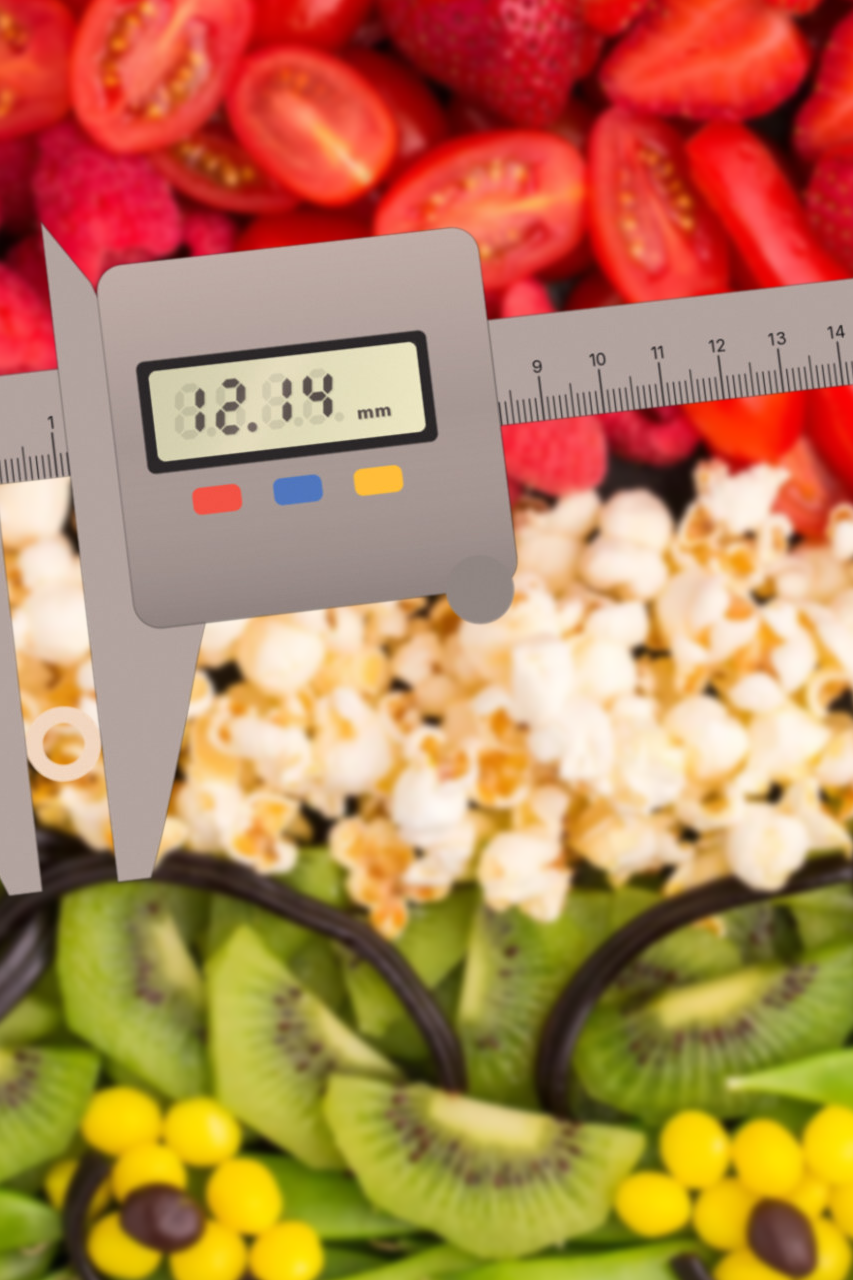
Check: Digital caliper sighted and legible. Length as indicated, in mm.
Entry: 12.14 mm
